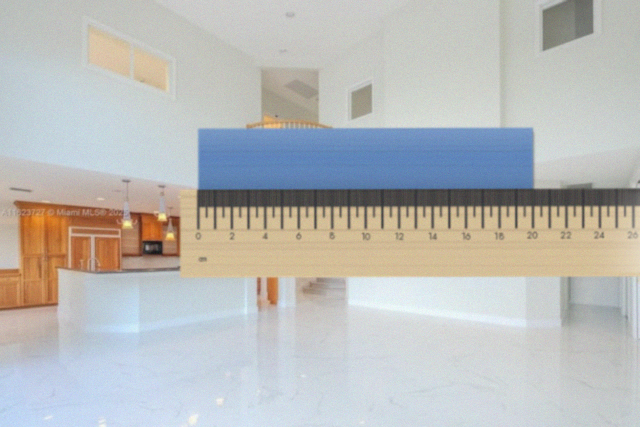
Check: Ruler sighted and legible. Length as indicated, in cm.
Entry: 20 cm
